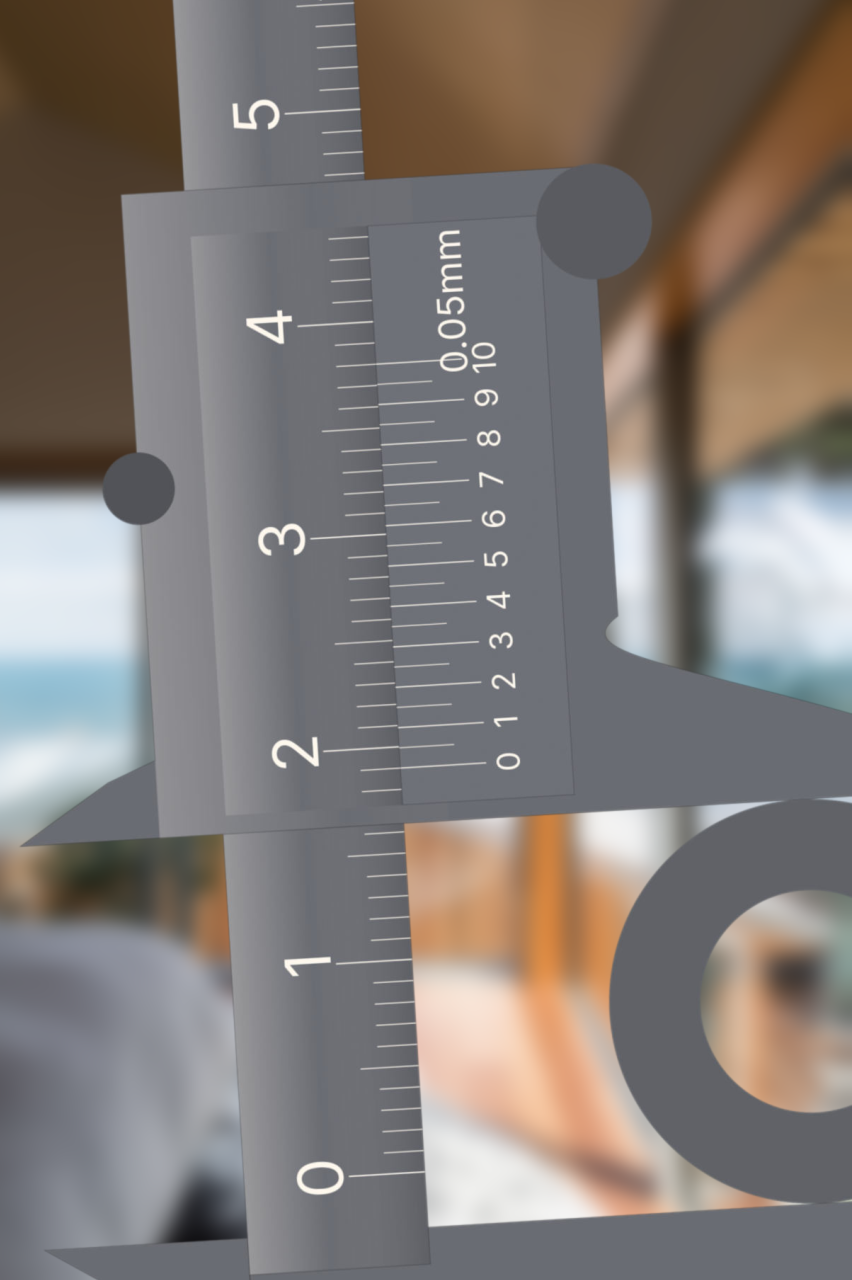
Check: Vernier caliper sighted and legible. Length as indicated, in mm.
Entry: 19.0 mm
